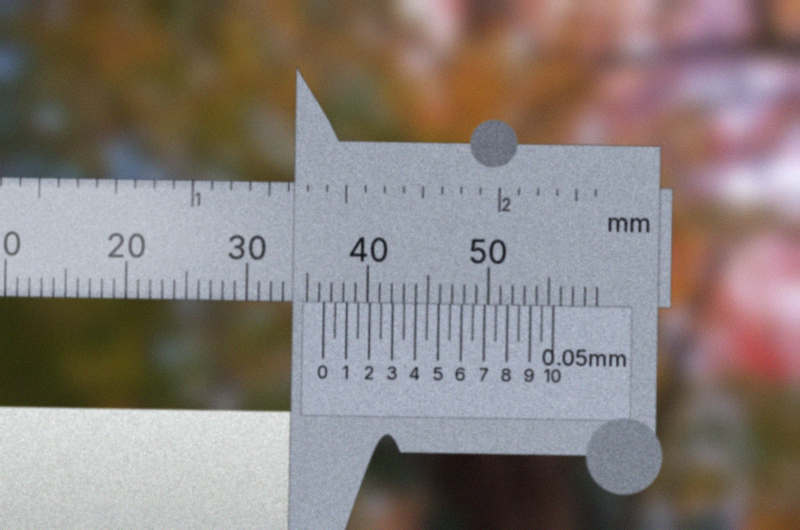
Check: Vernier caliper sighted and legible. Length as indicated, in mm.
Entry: 36.4 mm
